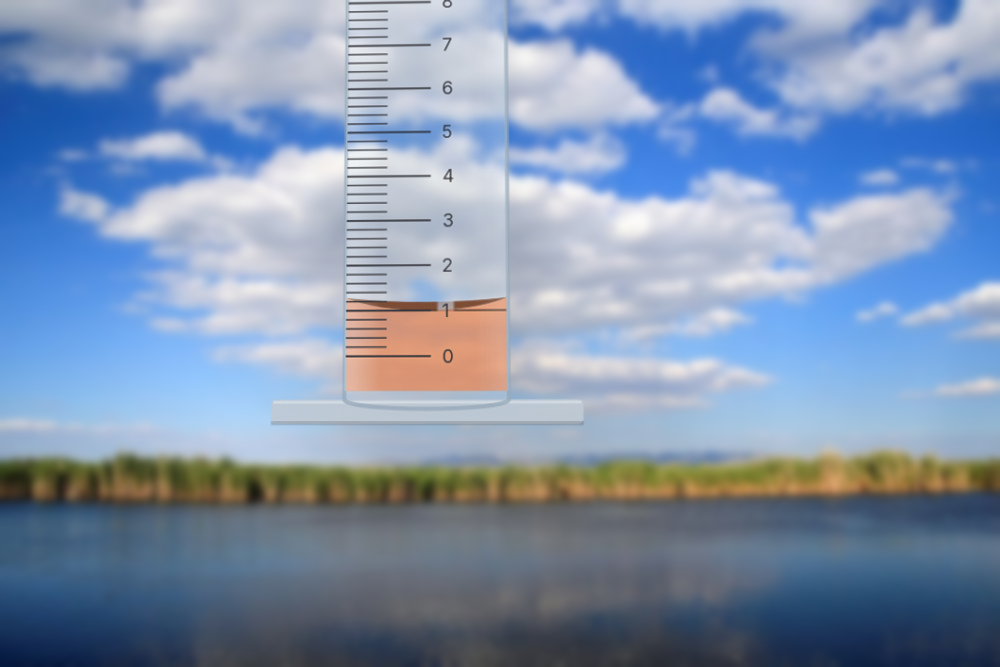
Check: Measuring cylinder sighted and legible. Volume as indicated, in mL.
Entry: 1 mL
